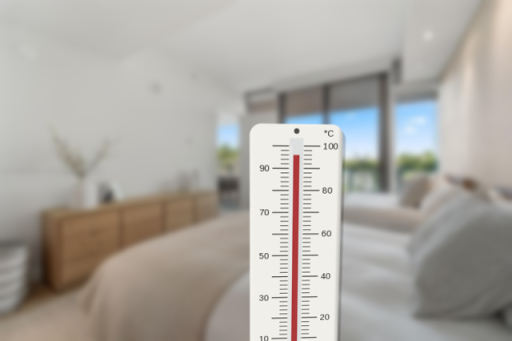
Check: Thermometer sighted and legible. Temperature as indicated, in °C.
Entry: 96 °C
